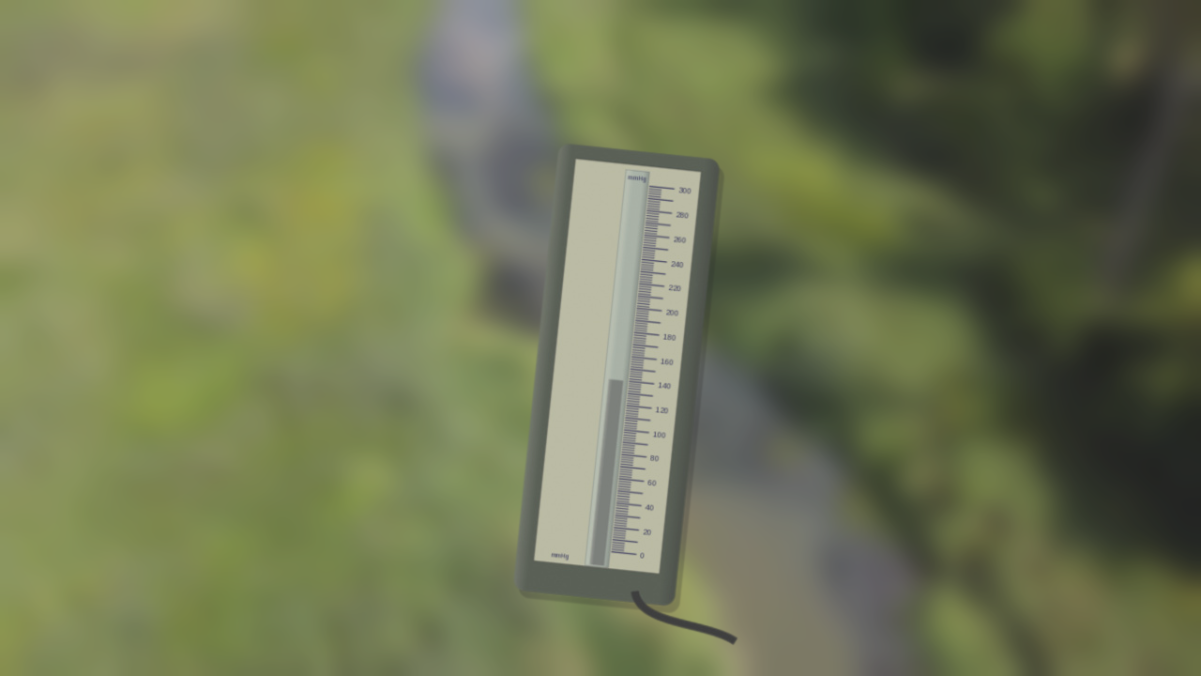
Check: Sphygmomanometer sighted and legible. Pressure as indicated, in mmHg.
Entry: 140 mmHg
